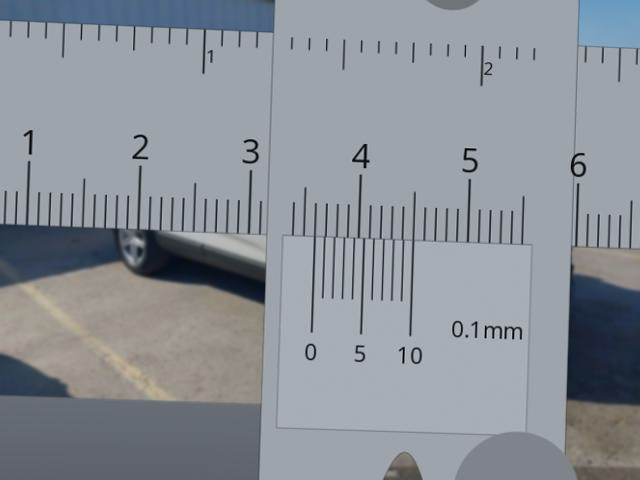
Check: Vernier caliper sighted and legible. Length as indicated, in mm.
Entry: 36.0 mm
